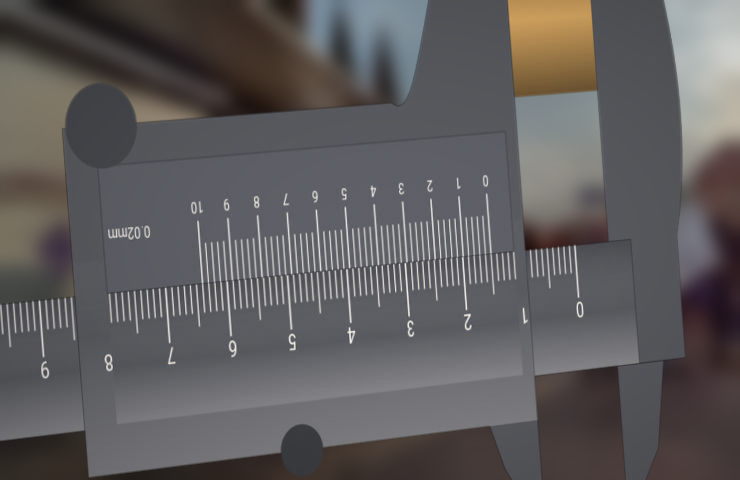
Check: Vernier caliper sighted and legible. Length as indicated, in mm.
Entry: 15.0 mm
